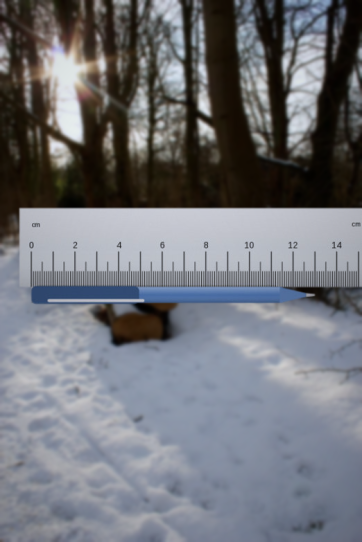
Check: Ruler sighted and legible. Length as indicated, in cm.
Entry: 13 cm
